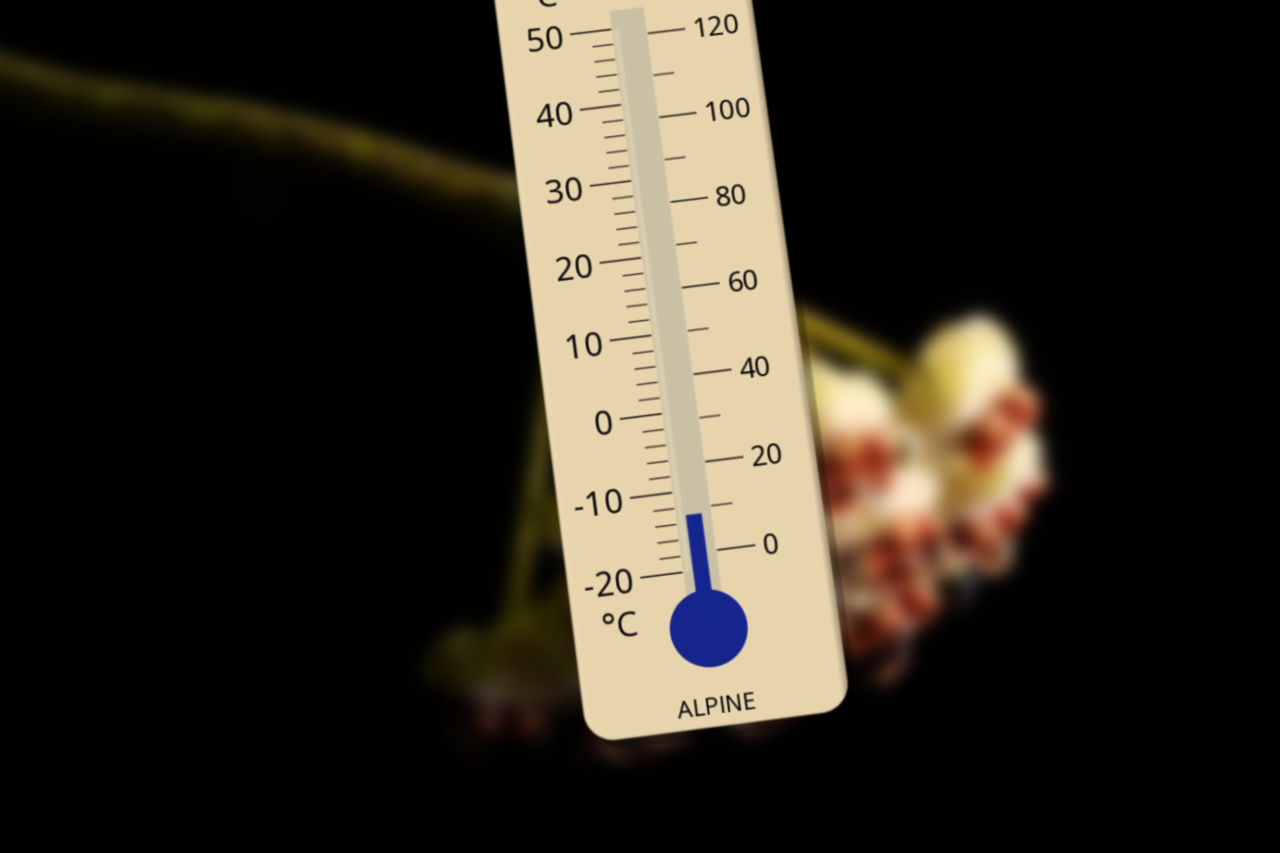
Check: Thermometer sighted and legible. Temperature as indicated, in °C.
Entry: -13 °C
